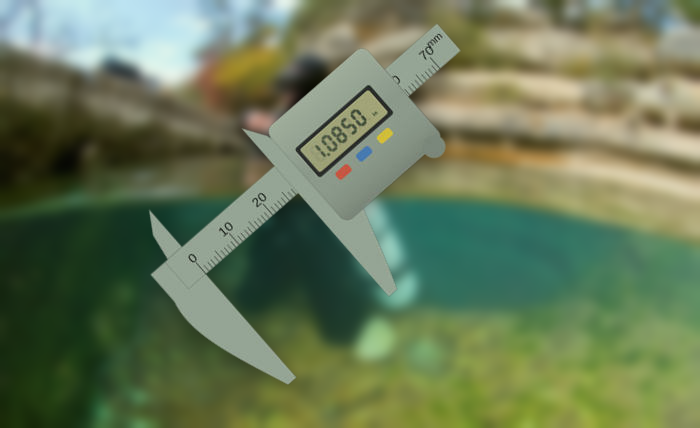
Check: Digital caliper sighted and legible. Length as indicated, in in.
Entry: 1.0850 in
